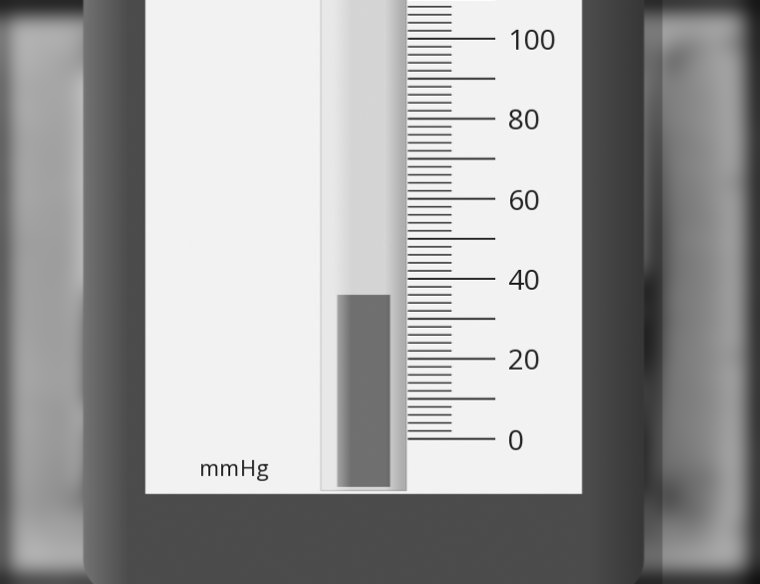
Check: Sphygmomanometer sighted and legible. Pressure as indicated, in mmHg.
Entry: 36 mmHg
